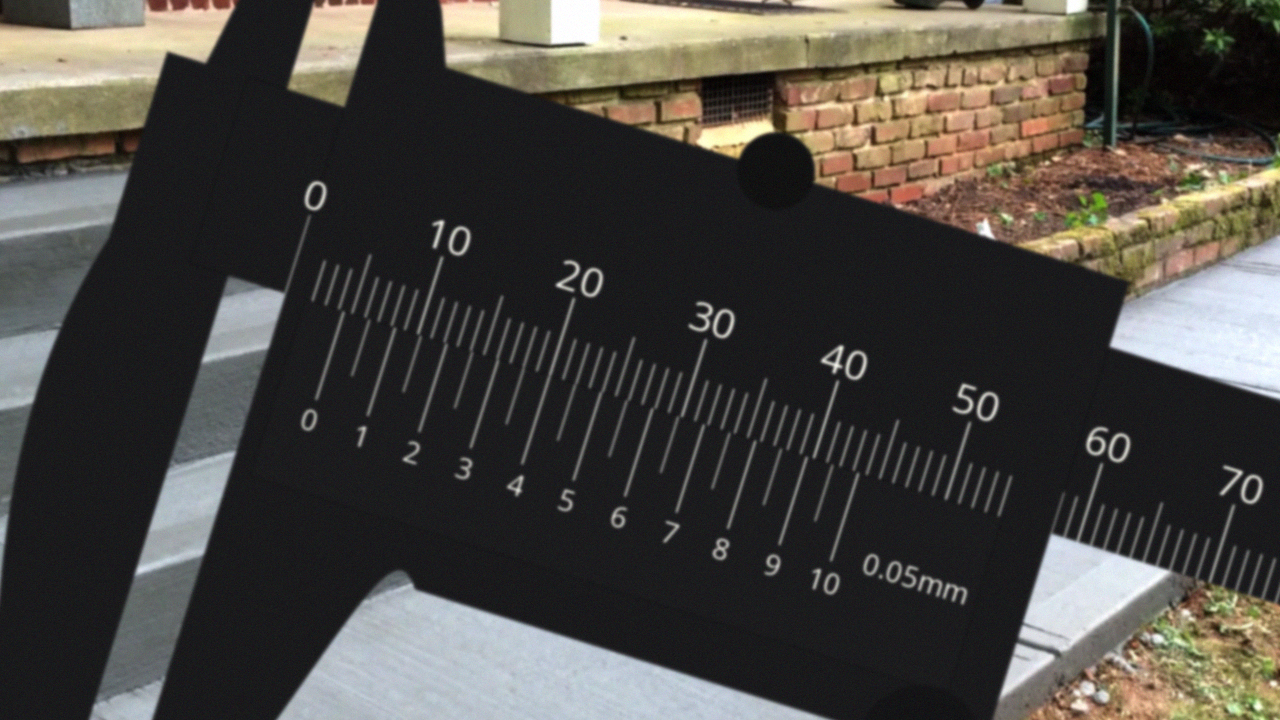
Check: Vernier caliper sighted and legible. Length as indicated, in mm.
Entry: 4.4 mm
